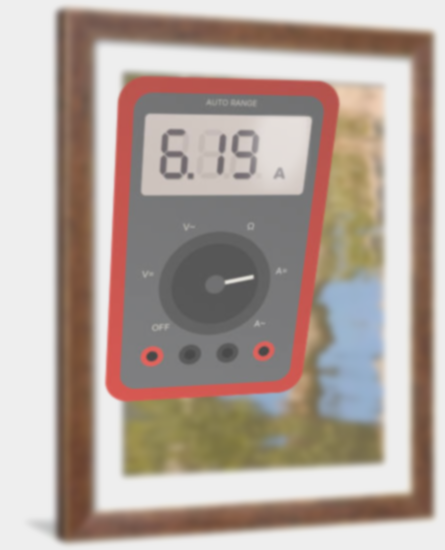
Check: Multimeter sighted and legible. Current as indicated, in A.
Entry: 6.19 A
